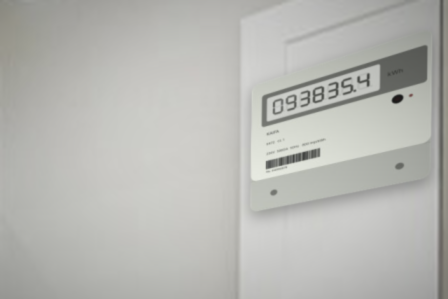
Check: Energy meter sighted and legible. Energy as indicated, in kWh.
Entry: 93835.4 kWh
